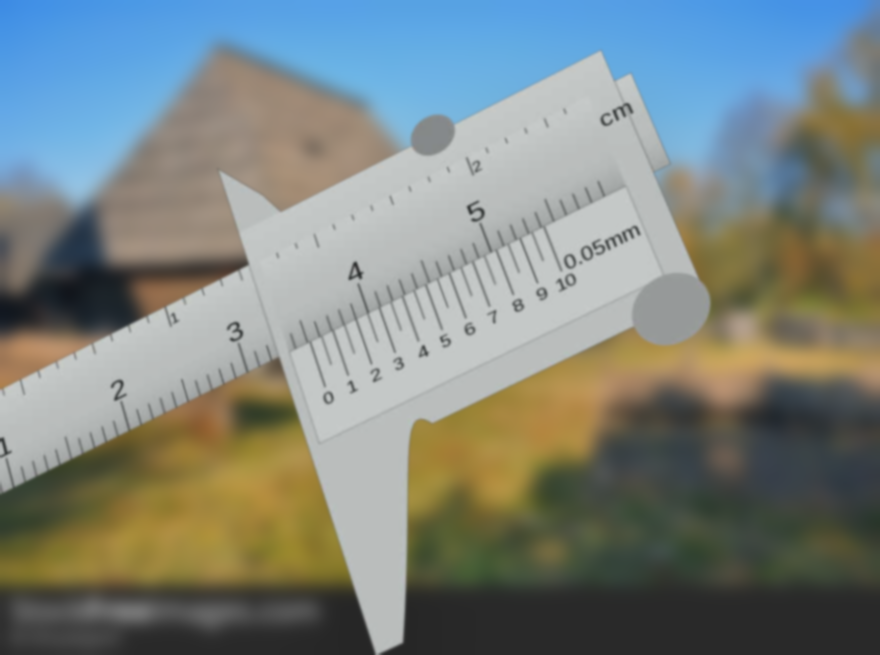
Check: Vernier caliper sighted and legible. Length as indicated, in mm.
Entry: 35.2 mm
